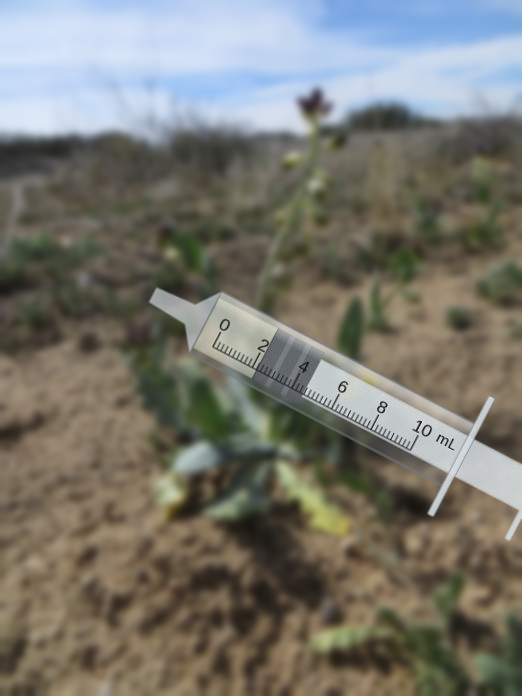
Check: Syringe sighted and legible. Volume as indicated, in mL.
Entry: 2.2 mL
